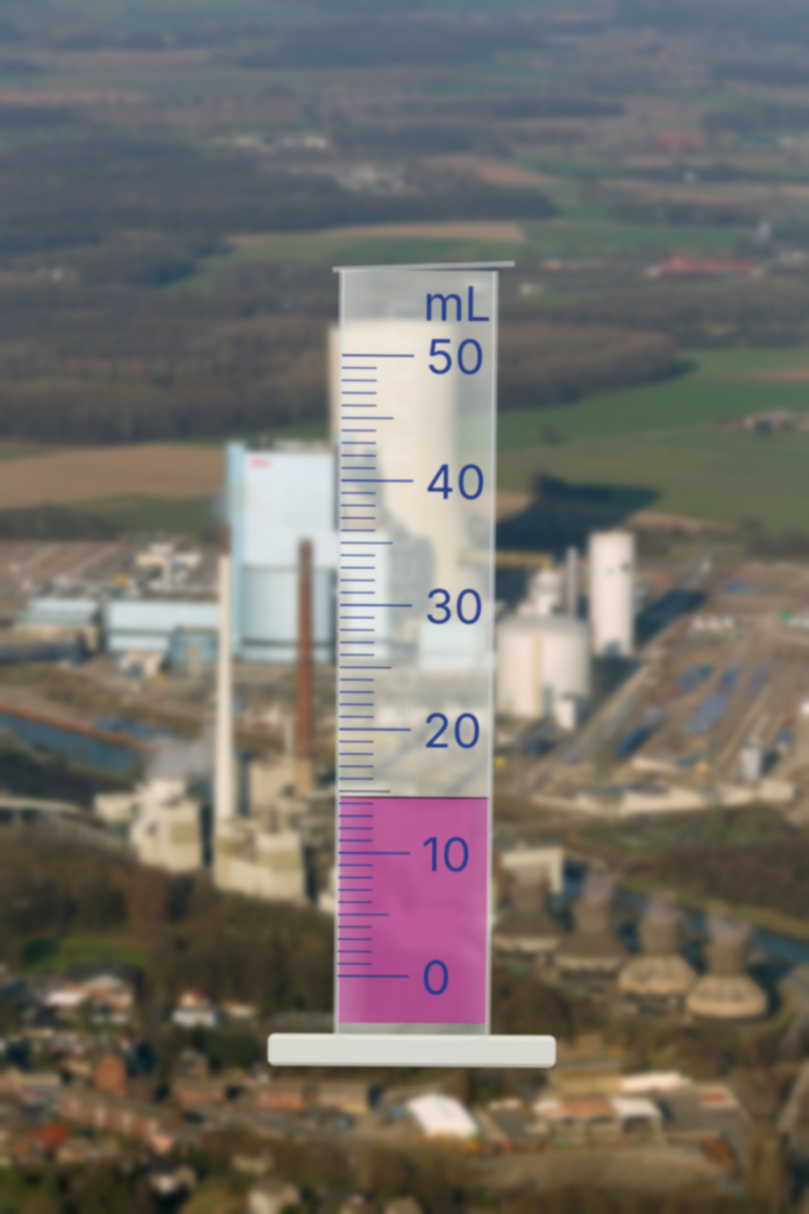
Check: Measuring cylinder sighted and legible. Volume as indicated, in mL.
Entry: 14.5 mL
